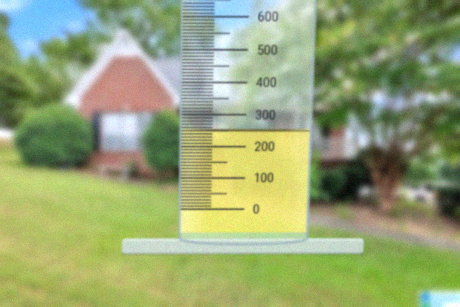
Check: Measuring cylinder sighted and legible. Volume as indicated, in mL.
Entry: 250 mL
